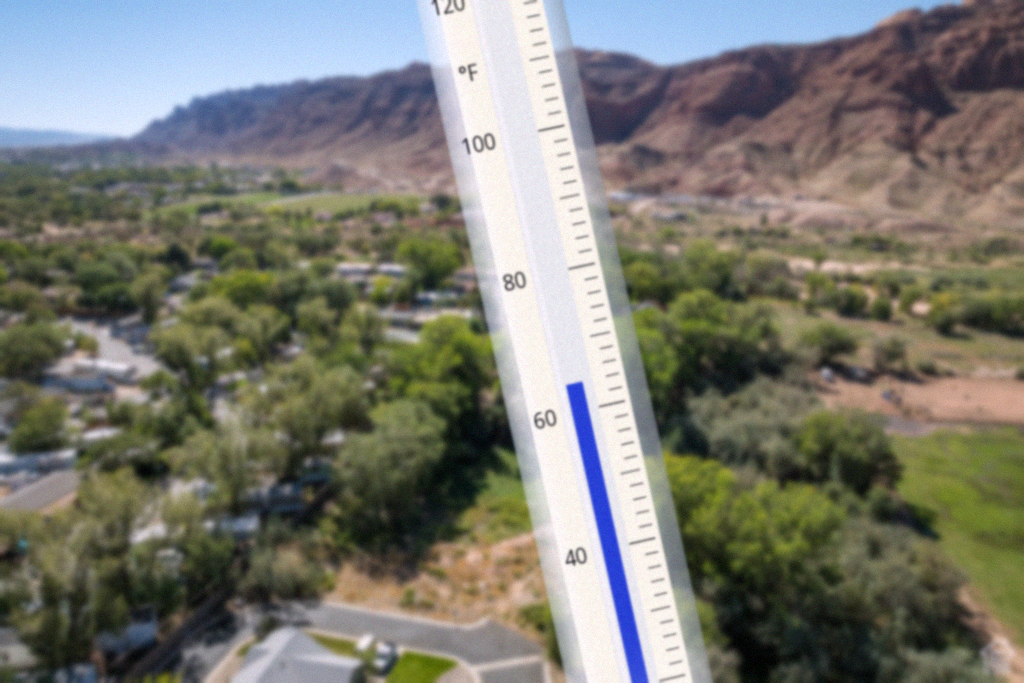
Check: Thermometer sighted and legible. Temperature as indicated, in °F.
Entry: 64 °F
